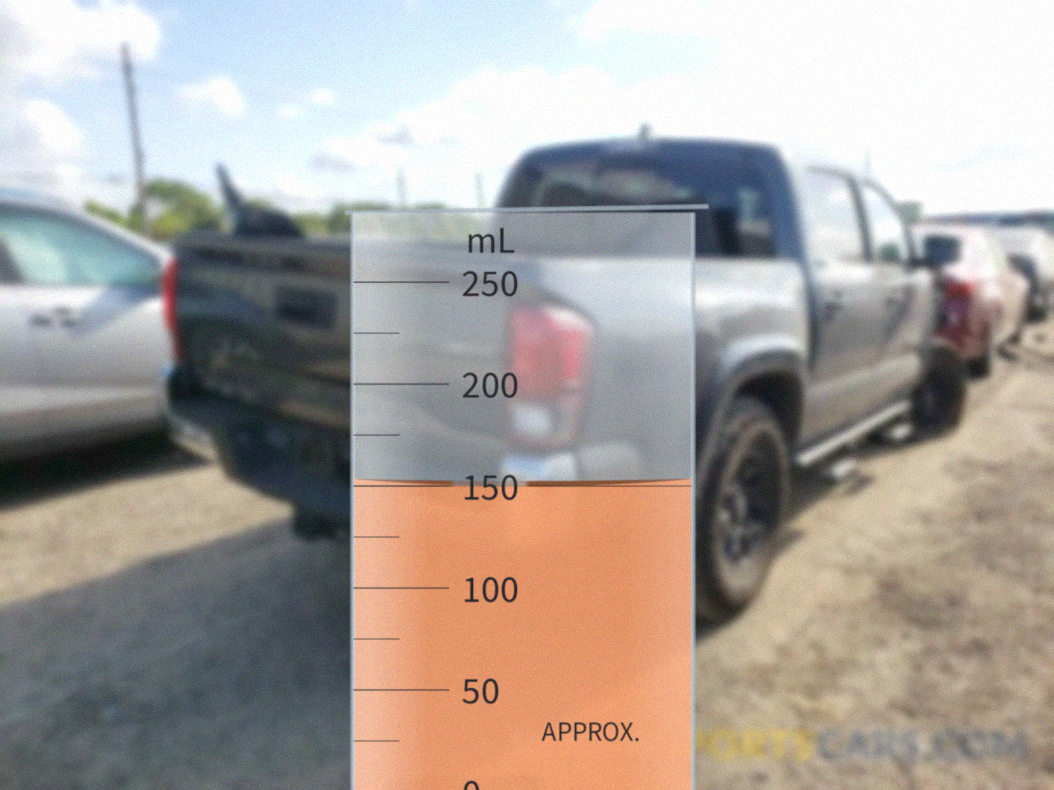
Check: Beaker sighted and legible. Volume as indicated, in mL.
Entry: 150 mL
